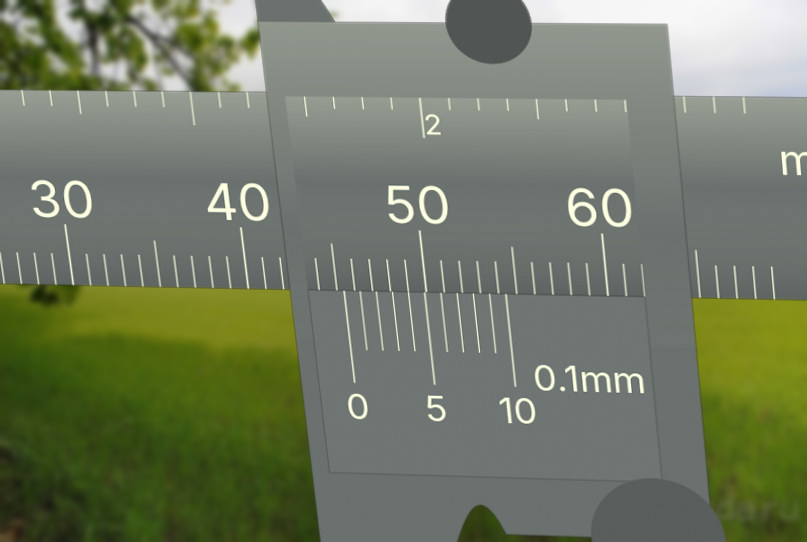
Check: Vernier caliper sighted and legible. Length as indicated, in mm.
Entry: 45.4 mm
